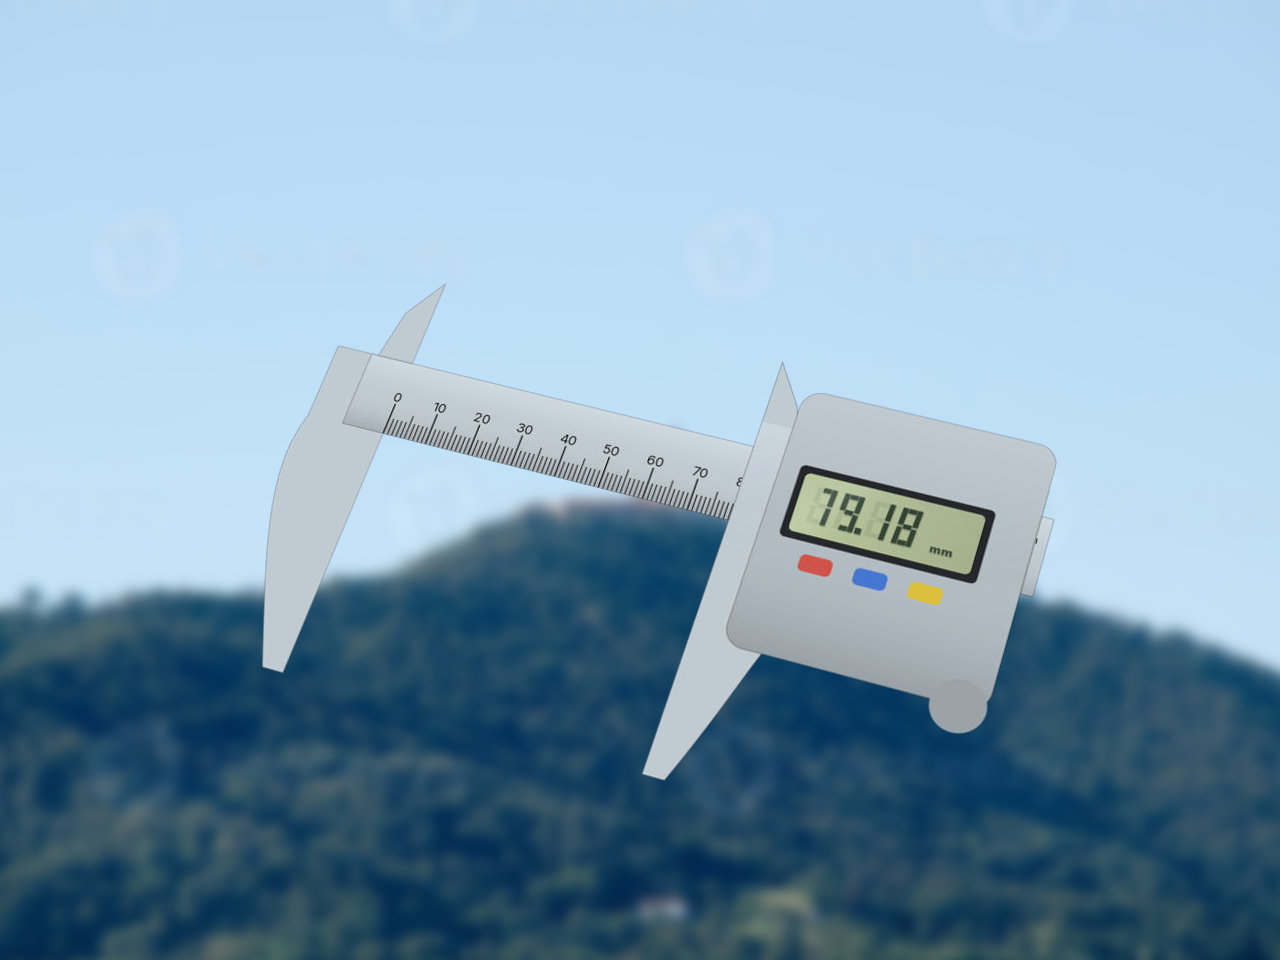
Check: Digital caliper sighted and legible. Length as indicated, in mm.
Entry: 79.18 mm
